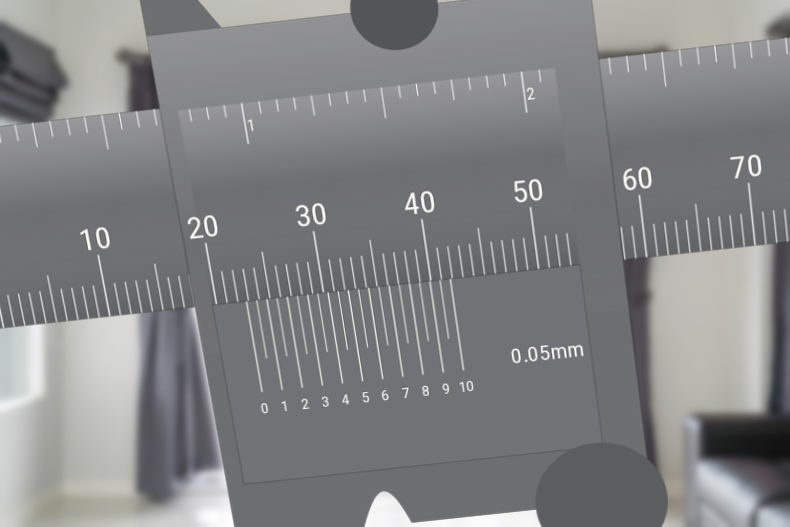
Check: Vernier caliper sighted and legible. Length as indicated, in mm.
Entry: 22.8 mm
